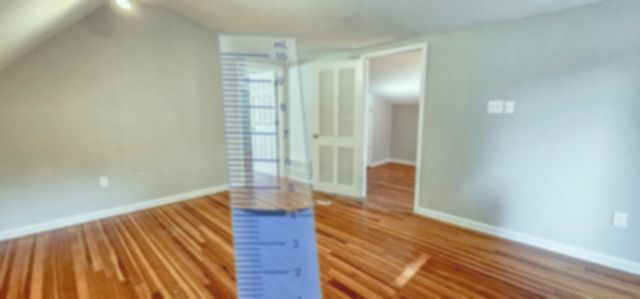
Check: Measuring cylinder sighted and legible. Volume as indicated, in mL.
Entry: 4 mL
